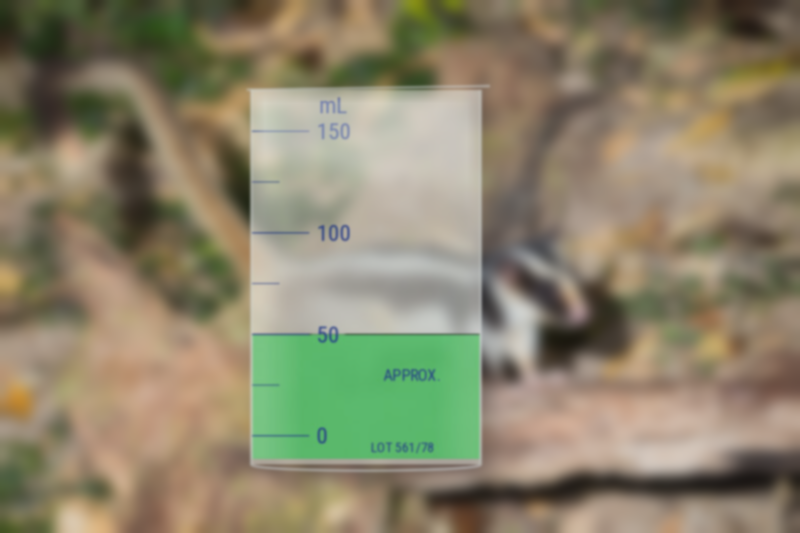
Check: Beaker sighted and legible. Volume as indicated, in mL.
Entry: 50 mL
